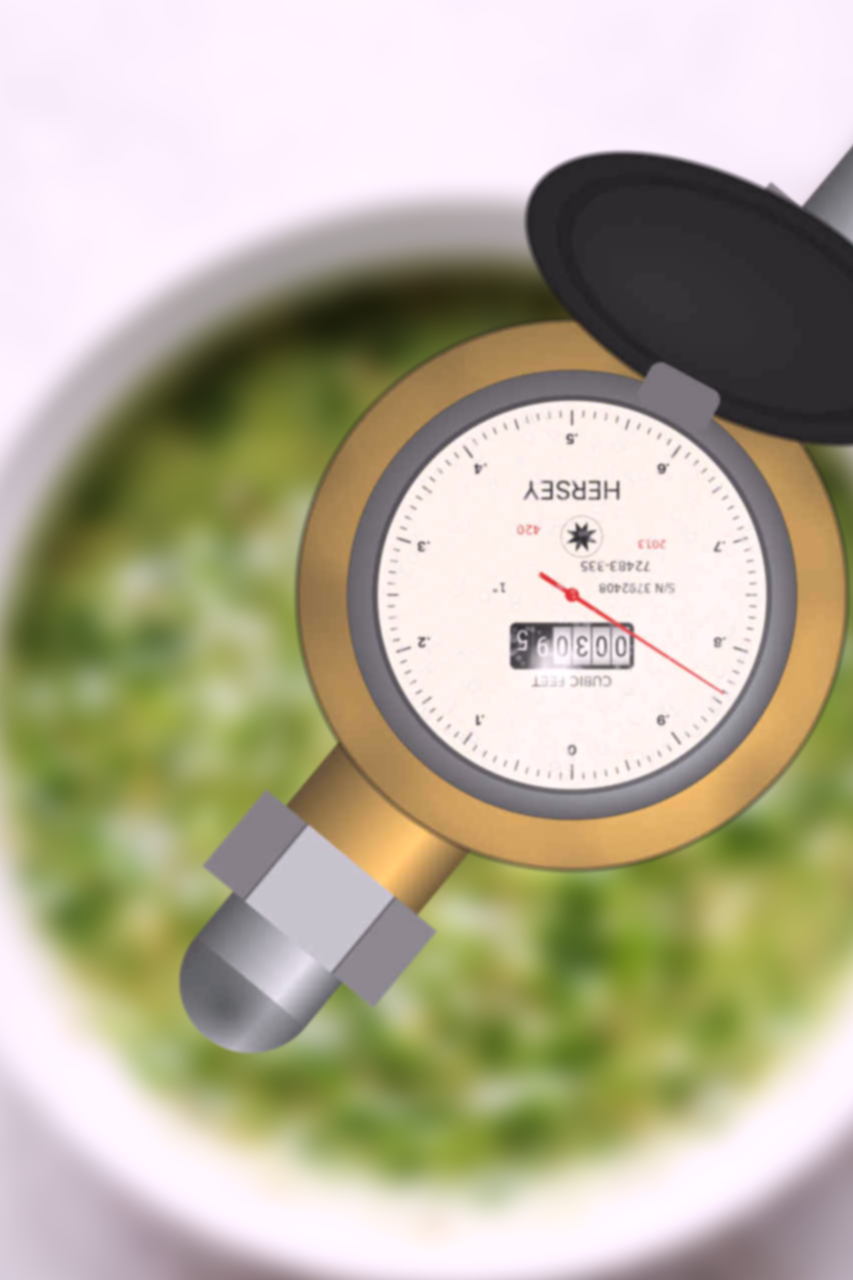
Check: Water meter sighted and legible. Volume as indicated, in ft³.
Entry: 3094.84 ft³
